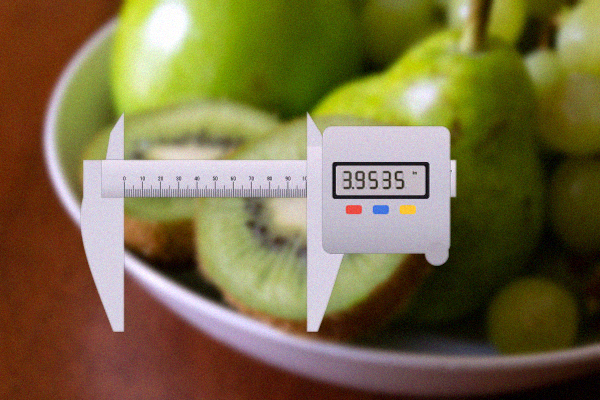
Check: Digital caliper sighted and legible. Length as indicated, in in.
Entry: 3.9535 in
